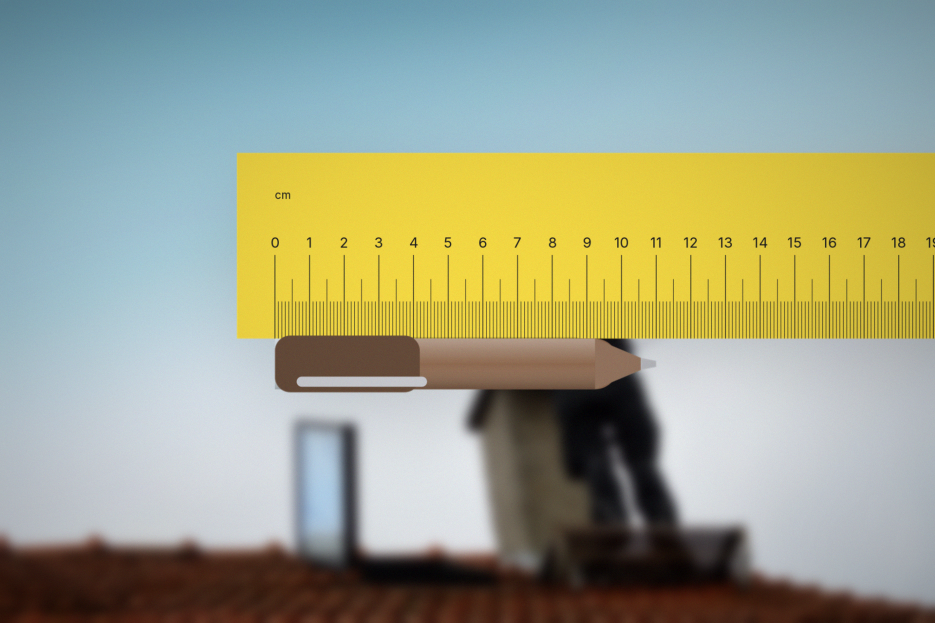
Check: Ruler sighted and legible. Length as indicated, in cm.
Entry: 11 cm
